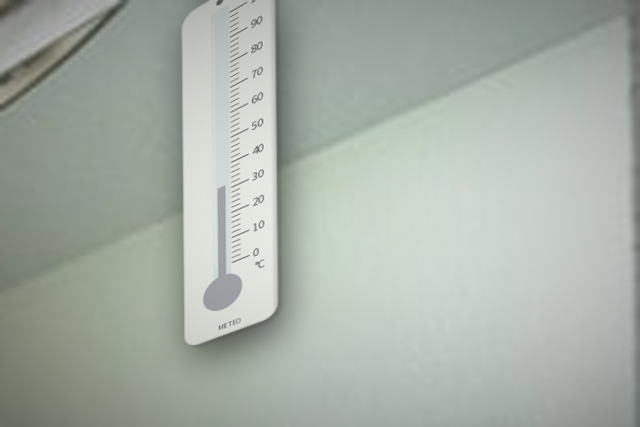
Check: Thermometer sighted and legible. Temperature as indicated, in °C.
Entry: 32 °C
